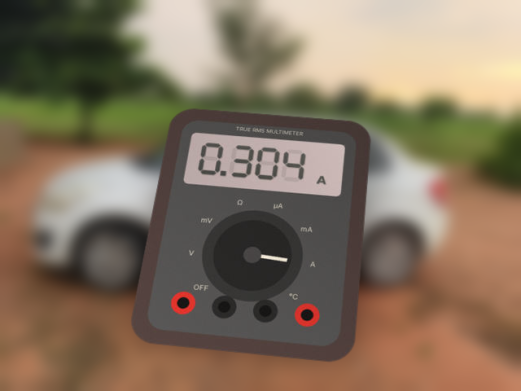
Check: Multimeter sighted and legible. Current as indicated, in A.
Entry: 0.304 A
